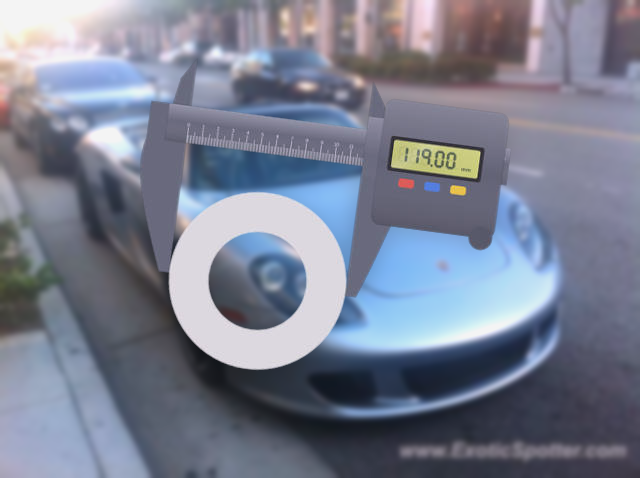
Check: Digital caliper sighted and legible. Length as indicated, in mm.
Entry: 119.00 mm
